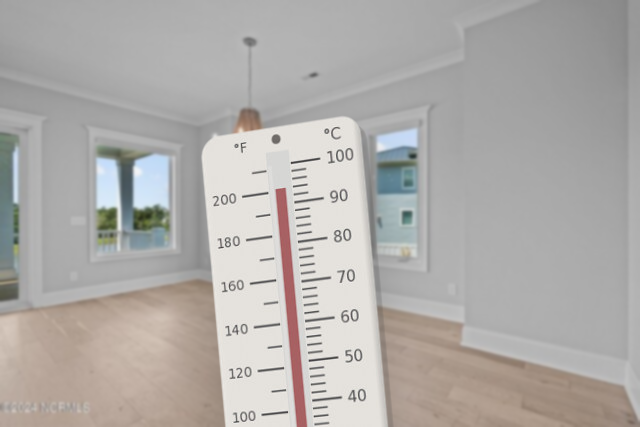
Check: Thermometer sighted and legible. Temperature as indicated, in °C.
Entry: 94 °C
